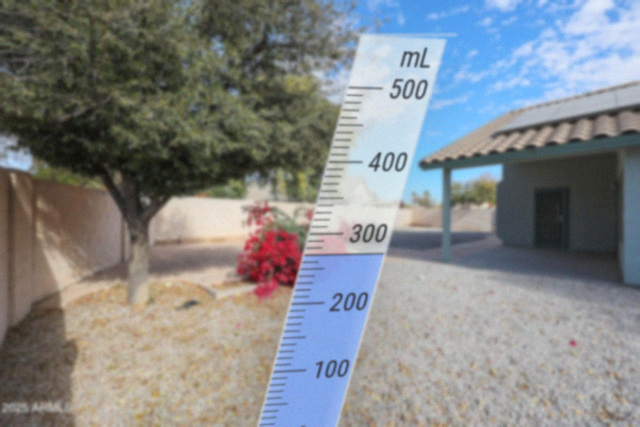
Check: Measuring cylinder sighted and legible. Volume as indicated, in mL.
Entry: 270 mL
